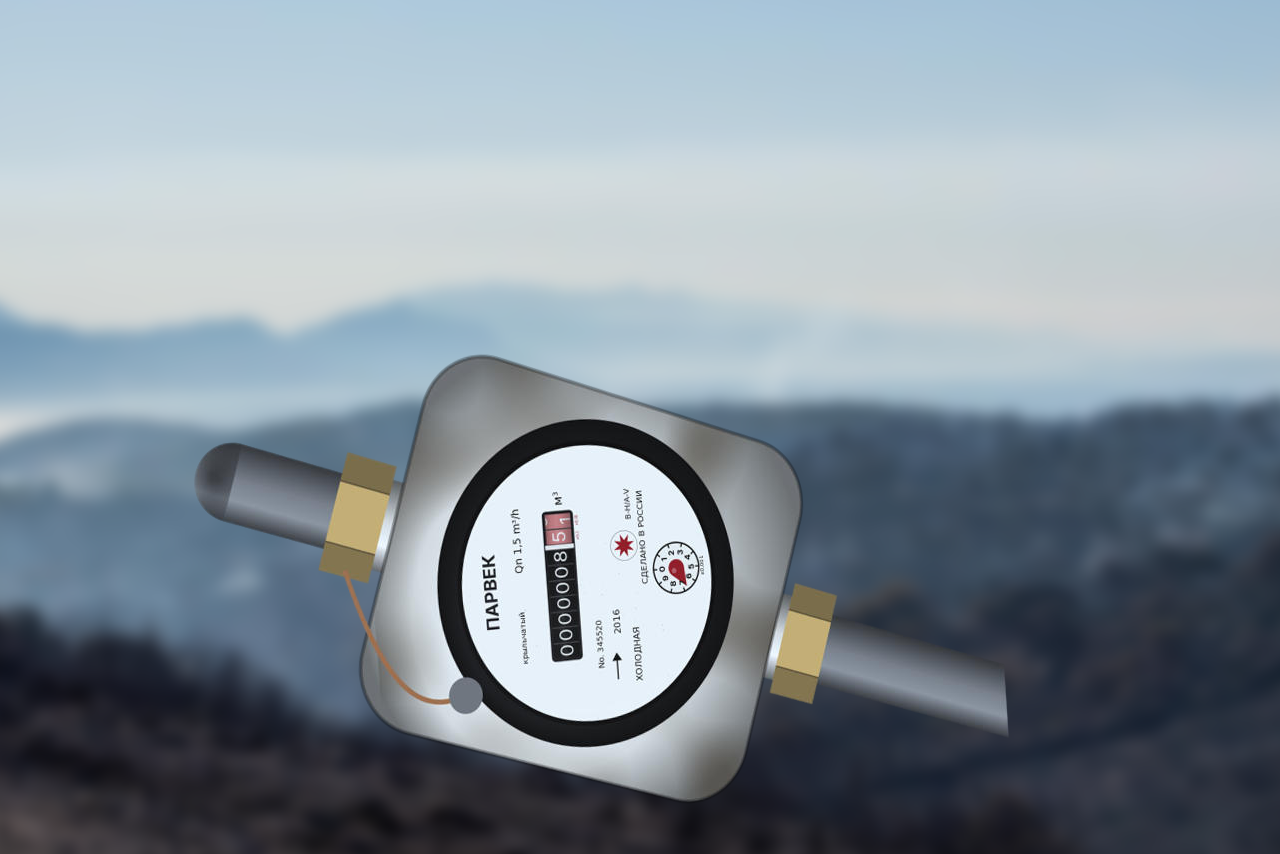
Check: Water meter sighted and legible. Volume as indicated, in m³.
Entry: 8.506 m³
